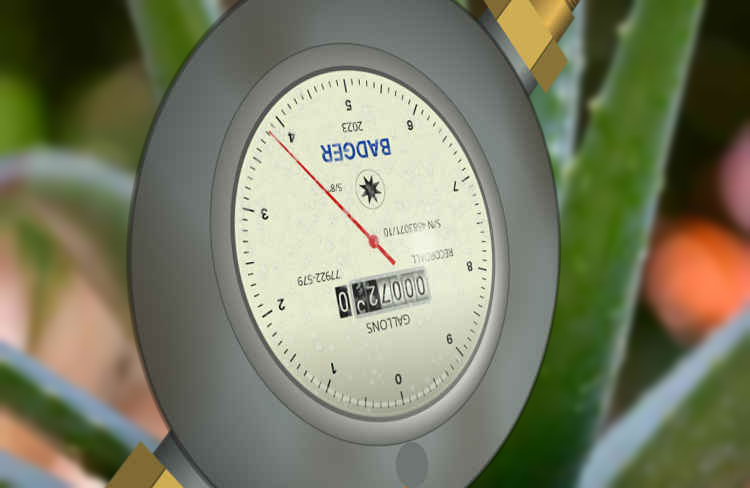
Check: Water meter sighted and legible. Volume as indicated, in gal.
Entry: 7253.8 gal
